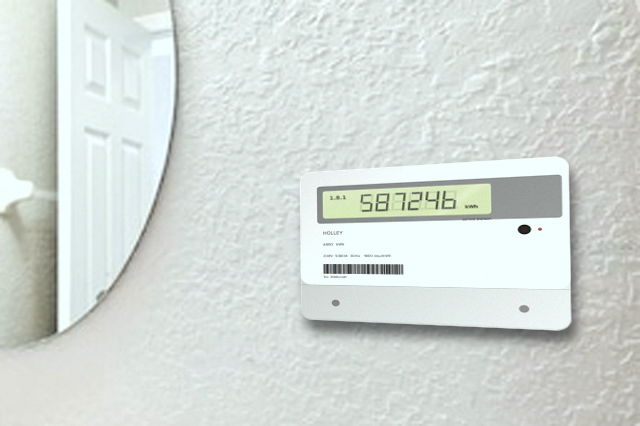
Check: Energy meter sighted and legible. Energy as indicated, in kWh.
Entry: 587246 kWh
